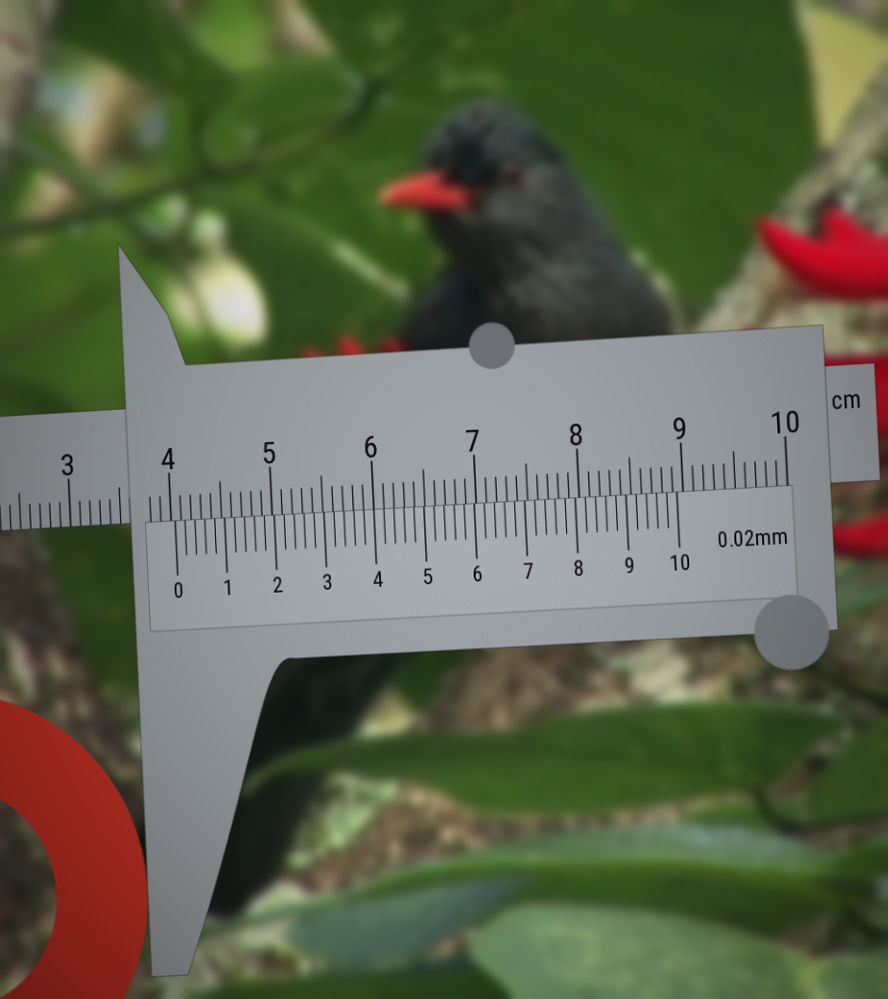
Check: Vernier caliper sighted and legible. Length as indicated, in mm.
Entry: 40.4 mm
